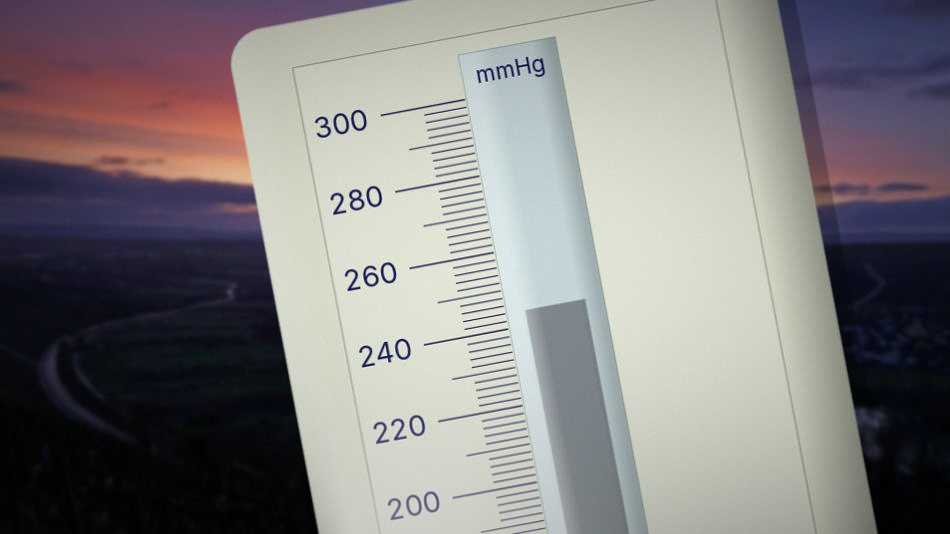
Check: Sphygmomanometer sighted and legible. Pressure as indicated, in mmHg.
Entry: 244 mmHg
